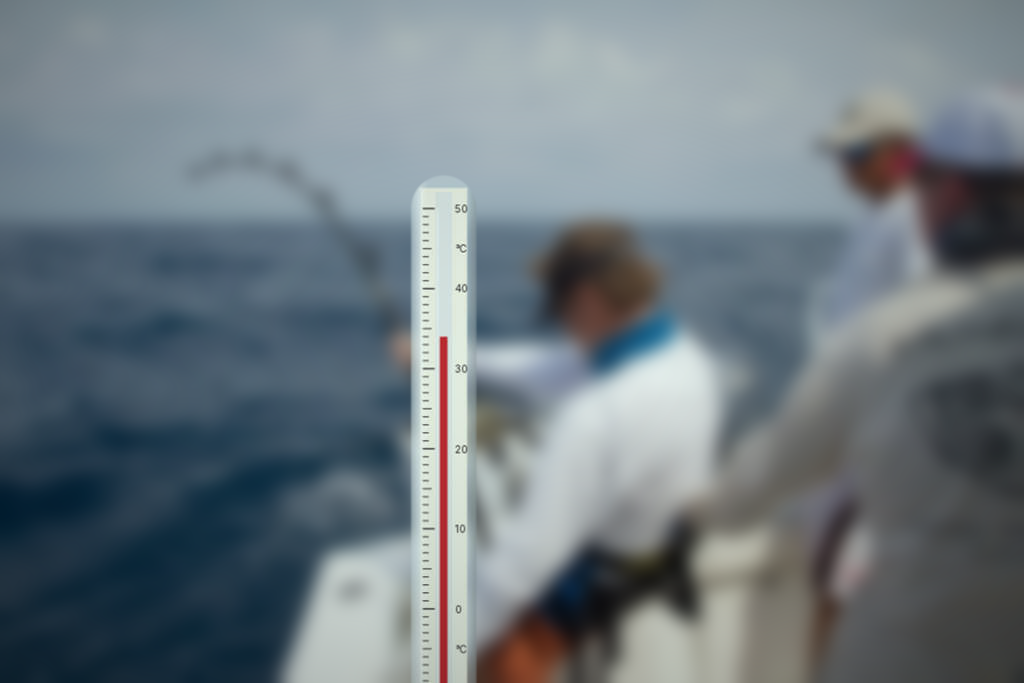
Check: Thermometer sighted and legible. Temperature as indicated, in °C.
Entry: 34 °C
